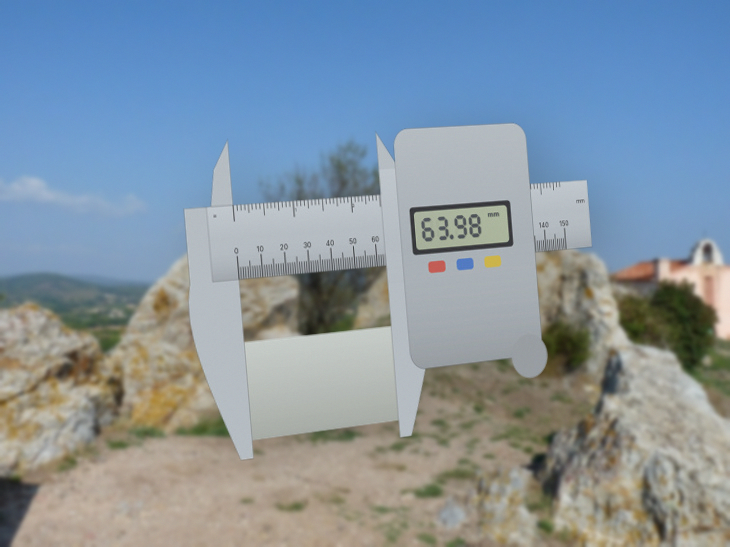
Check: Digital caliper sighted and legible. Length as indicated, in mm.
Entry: 63.98 mm
